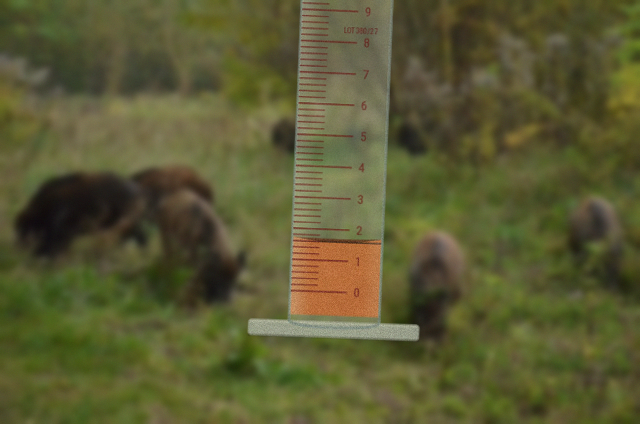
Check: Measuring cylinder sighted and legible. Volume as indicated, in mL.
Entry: 1.6 mL
